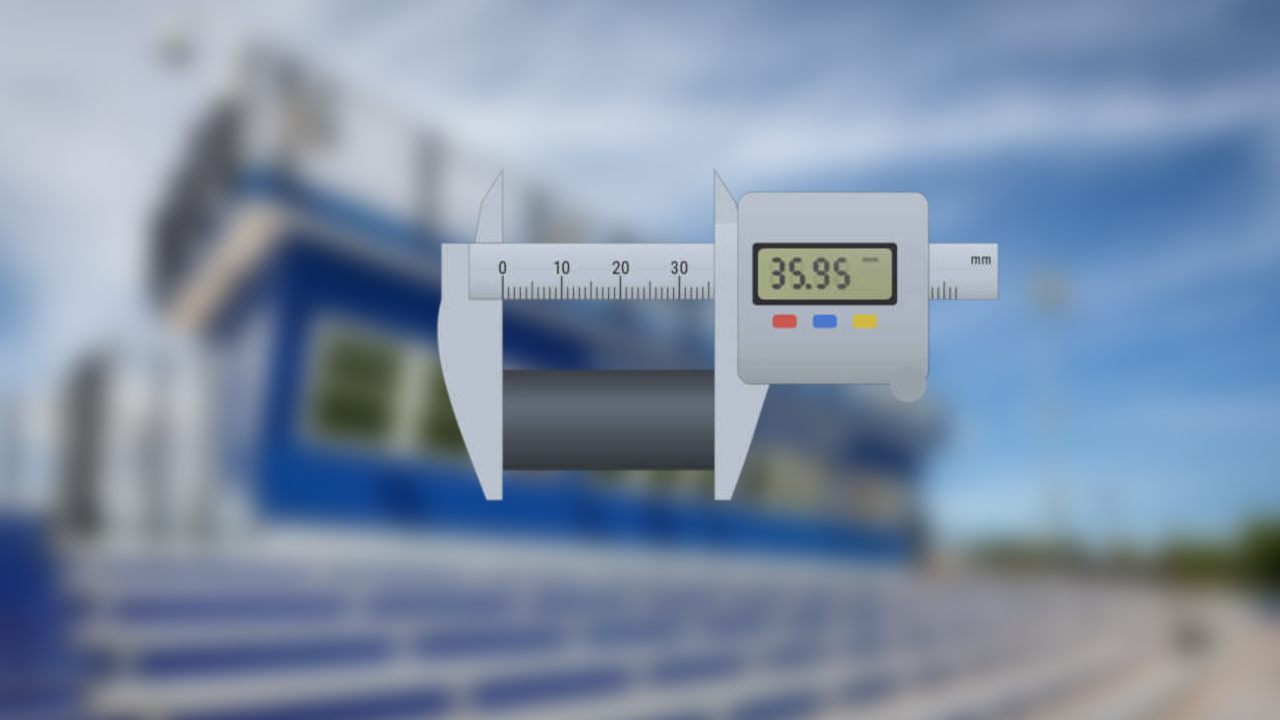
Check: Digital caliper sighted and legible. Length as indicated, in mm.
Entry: 35.95 mm
